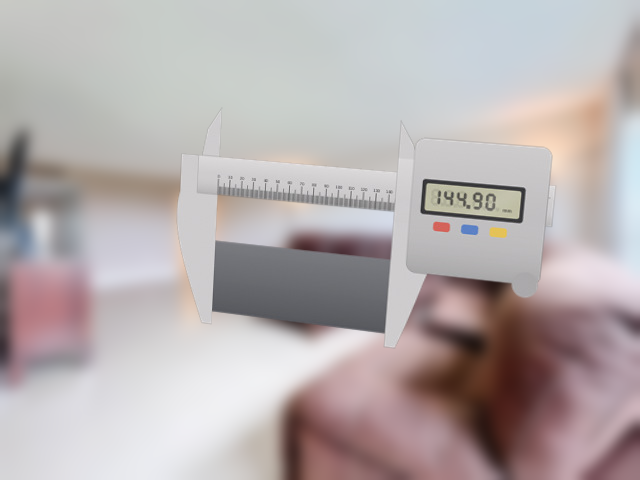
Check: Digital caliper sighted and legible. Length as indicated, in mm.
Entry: 144.90 mm
